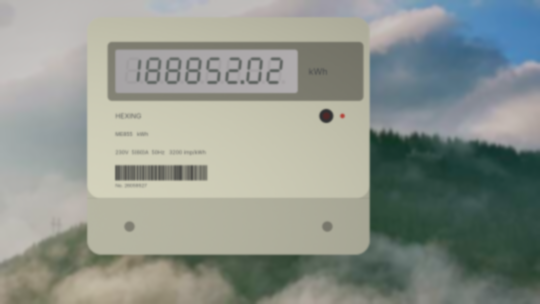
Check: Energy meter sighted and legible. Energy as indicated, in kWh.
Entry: 188852.02 kWh
